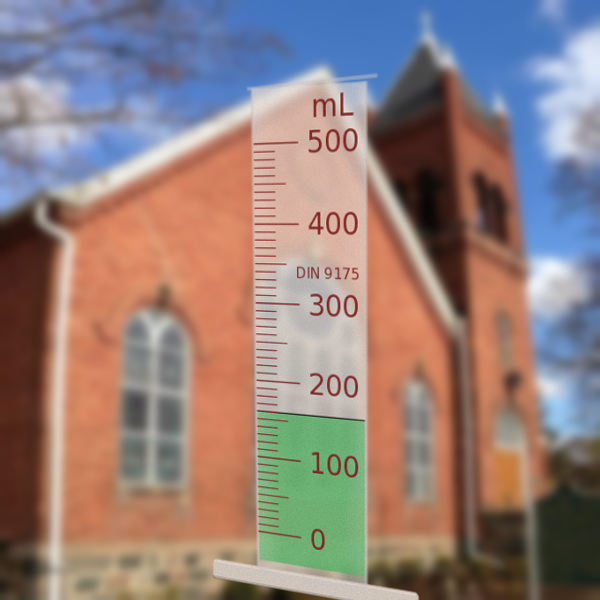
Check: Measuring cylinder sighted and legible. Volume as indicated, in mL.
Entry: 160 mL
